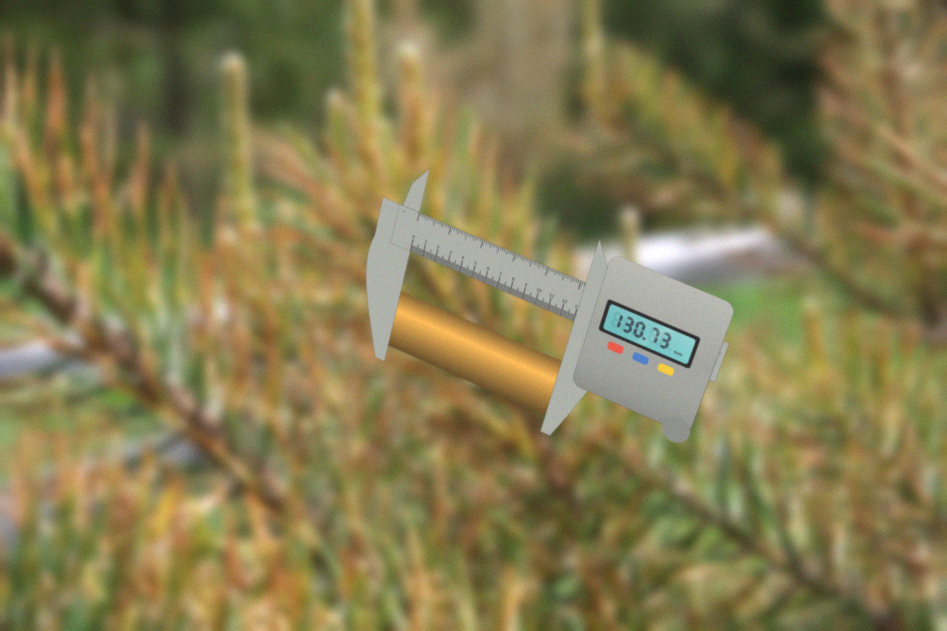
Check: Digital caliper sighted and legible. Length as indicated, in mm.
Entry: 130.73 mm
